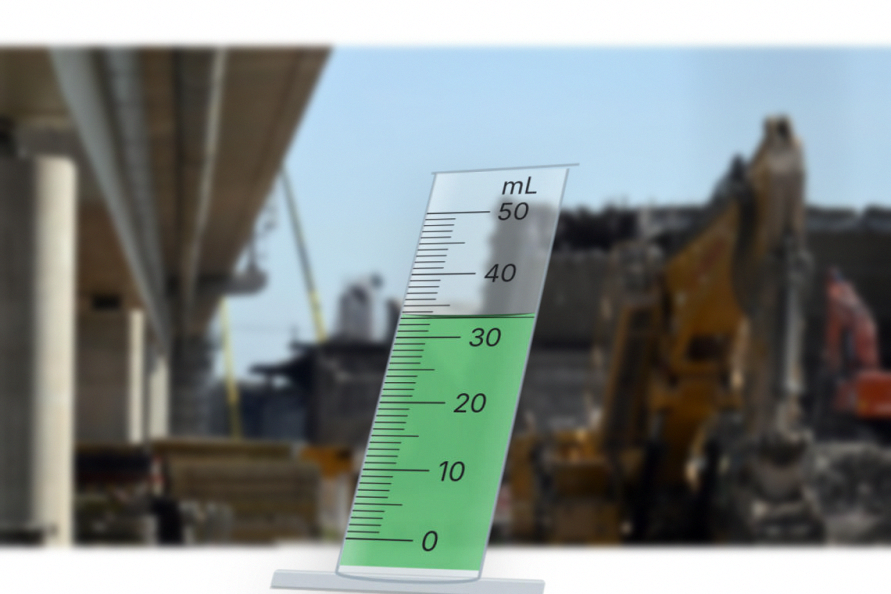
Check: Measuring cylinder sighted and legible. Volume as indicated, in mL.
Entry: 33 mL
